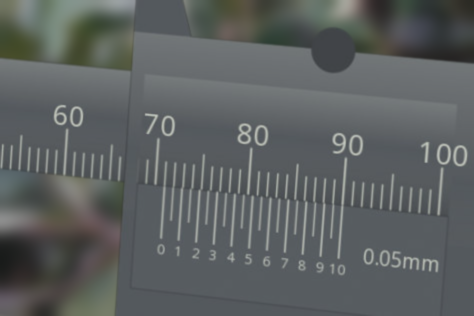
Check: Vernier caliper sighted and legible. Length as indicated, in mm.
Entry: 71.0 mm
